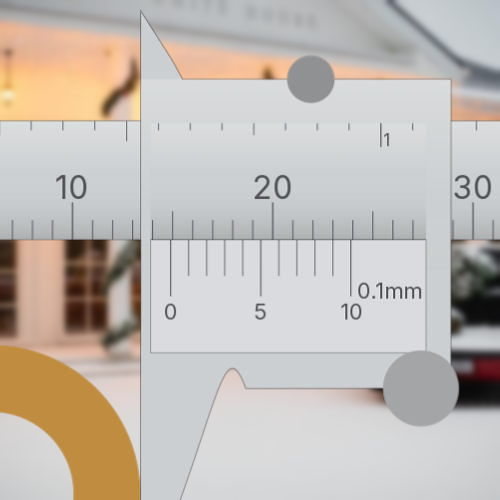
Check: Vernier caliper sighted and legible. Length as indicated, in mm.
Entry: 14.9 mm
